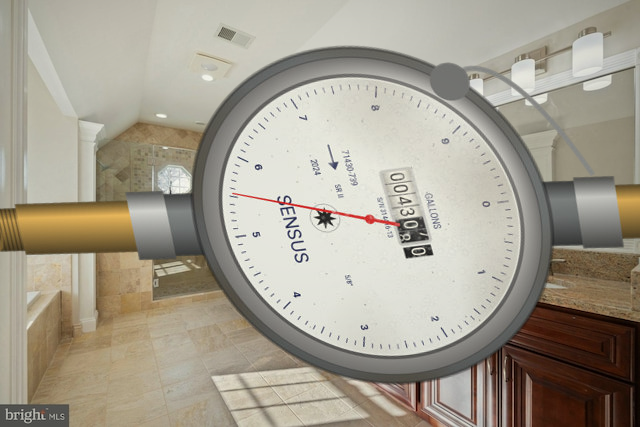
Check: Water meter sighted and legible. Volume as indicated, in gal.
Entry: 43075.5 gal
